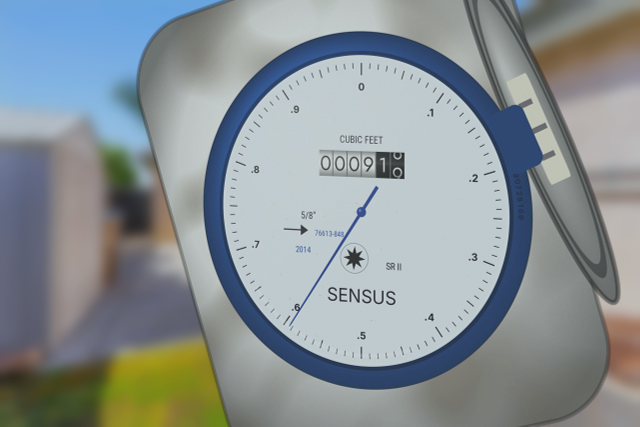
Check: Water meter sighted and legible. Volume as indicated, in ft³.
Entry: 918.59 ft³
